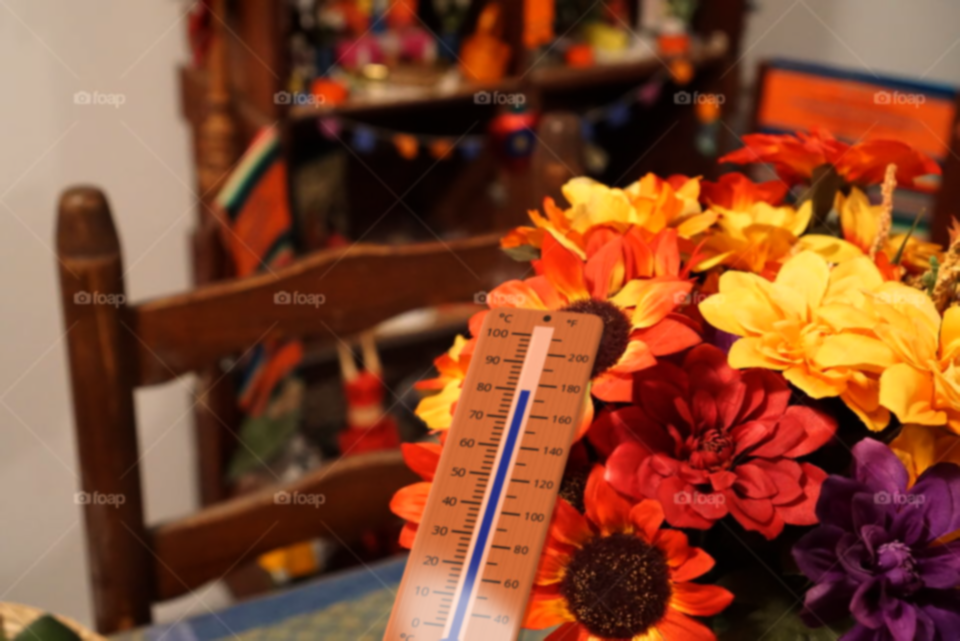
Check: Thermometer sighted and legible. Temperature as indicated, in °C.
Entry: 80 °C
